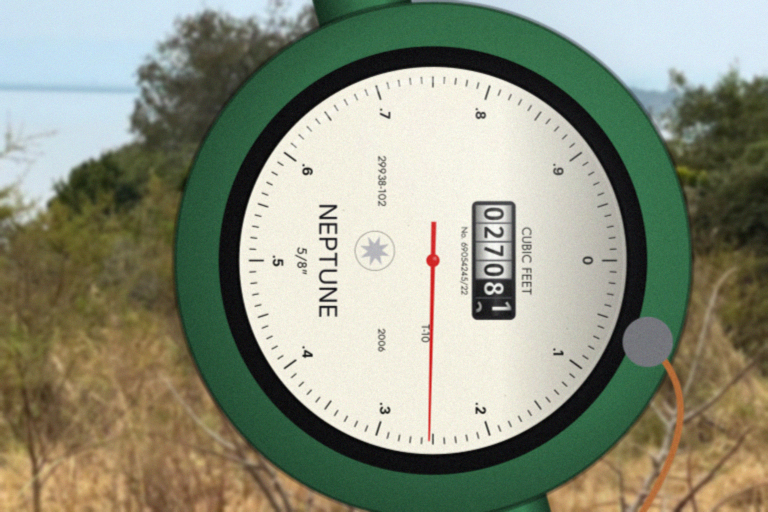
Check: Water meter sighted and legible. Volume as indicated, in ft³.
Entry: 27081.25 ft³
